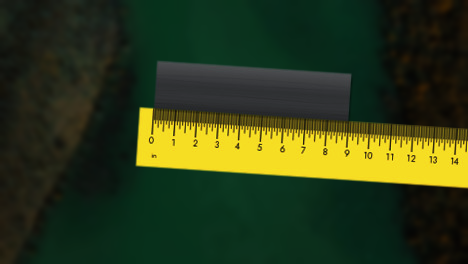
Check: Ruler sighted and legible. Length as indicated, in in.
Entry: 9 in
